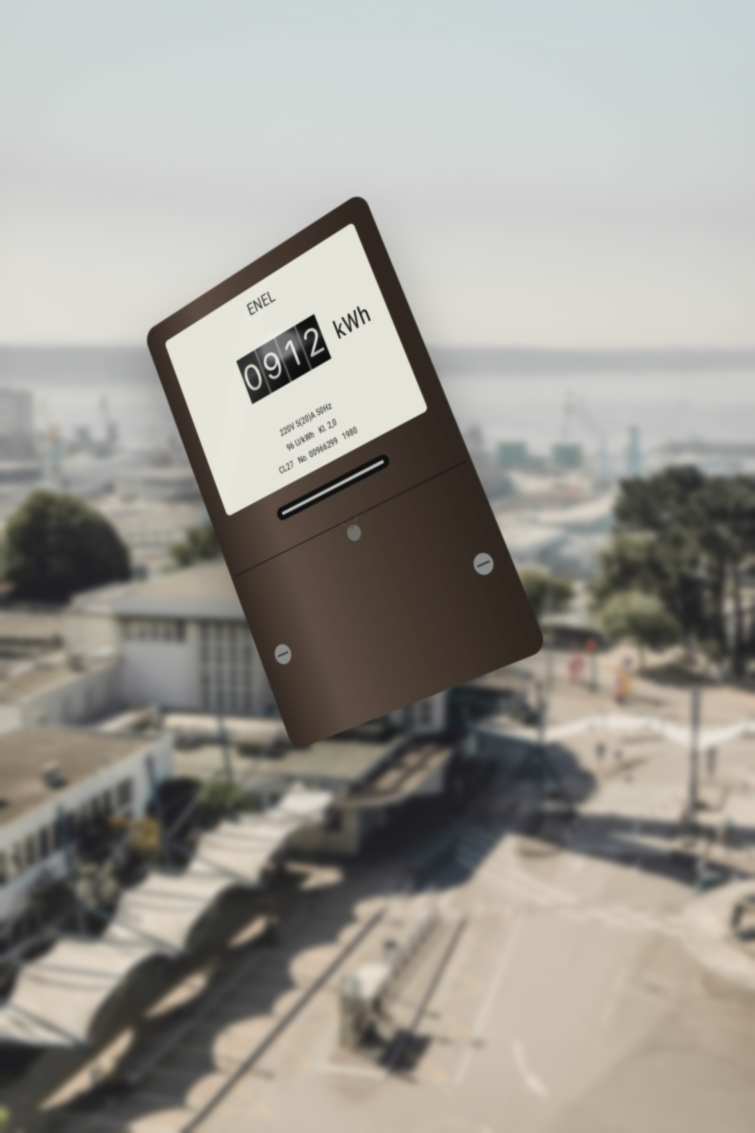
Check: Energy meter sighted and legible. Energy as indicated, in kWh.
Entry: 912 kWh
